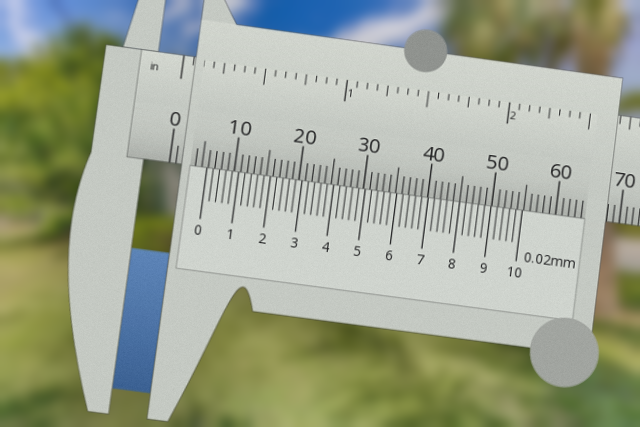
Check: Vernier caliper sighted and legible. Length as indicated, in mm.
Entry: 5.8 mm
